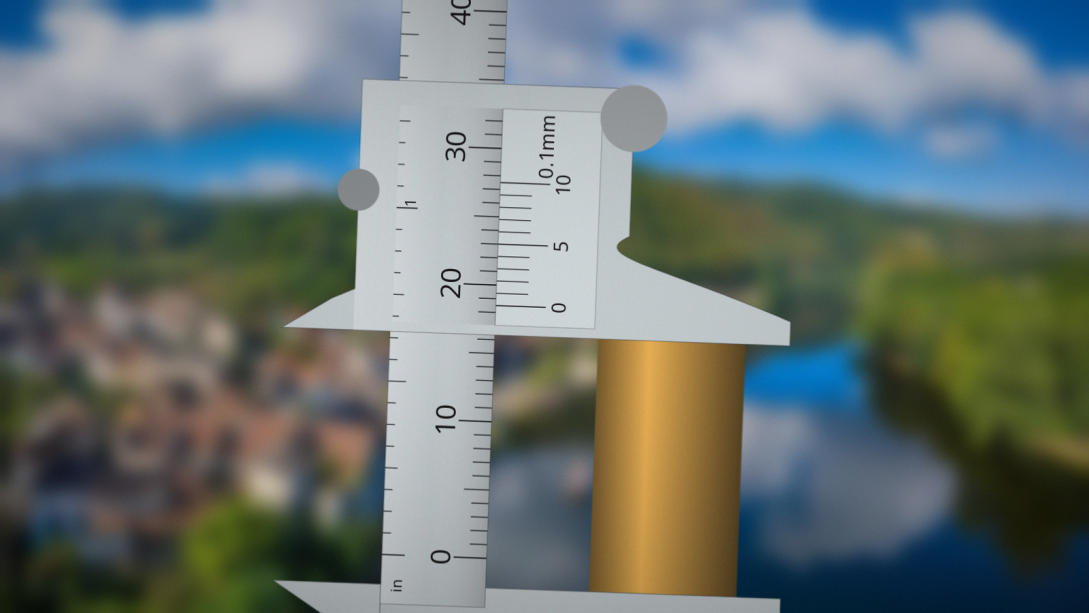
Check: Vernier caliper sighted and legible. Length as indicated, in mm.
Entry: 18.5 mm
